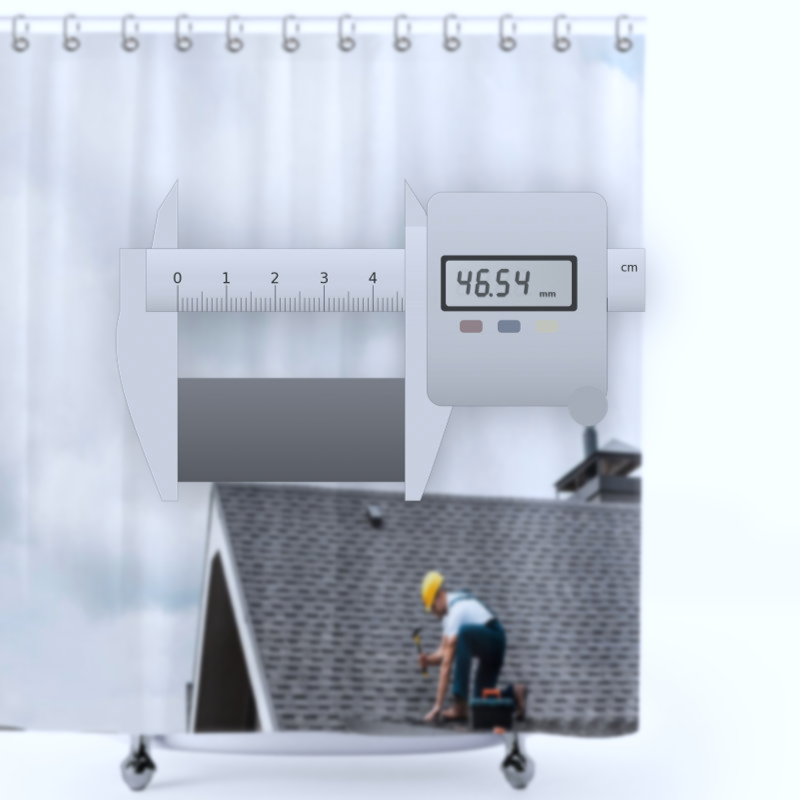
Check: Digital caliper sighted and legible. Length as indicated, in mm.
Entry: 46.54 mm
